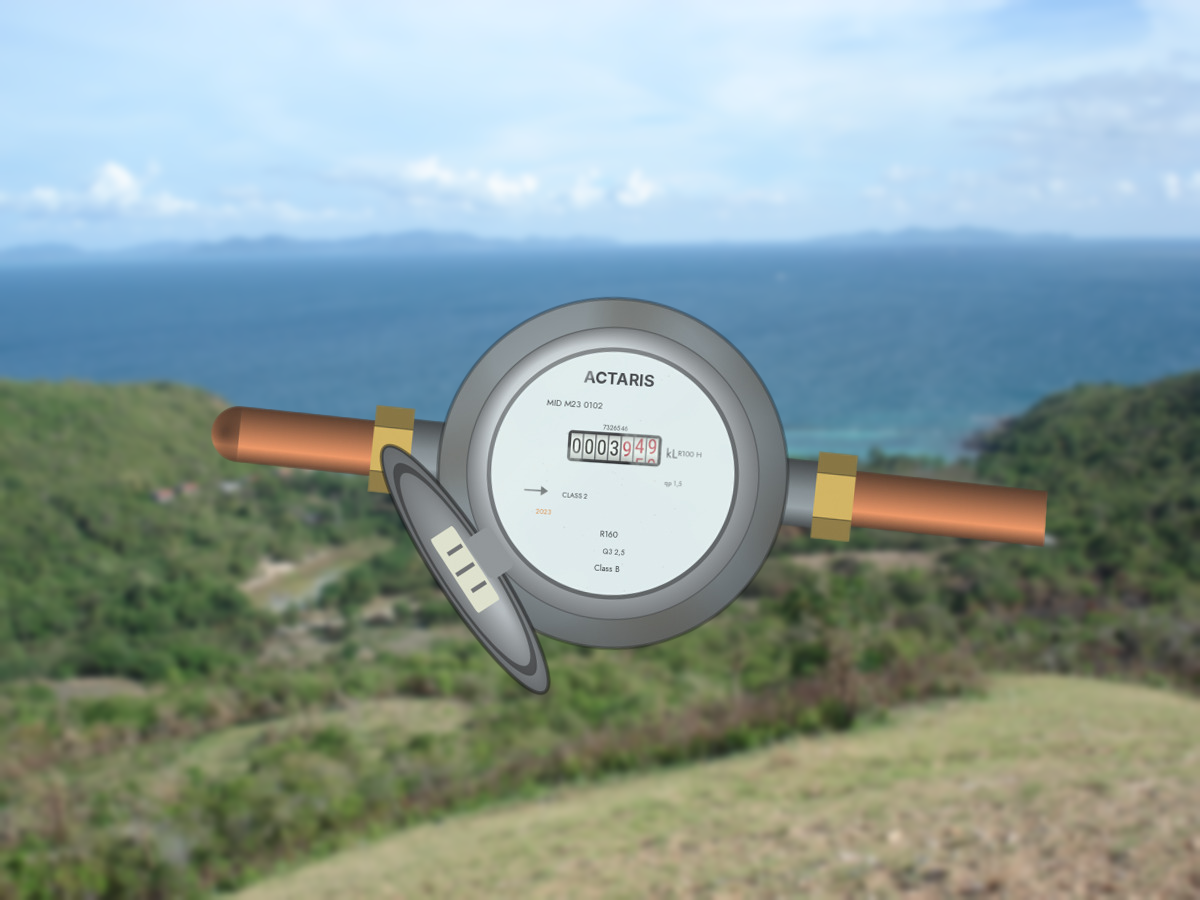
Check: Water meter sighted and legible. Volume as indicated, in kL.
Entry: 3.949 kL
